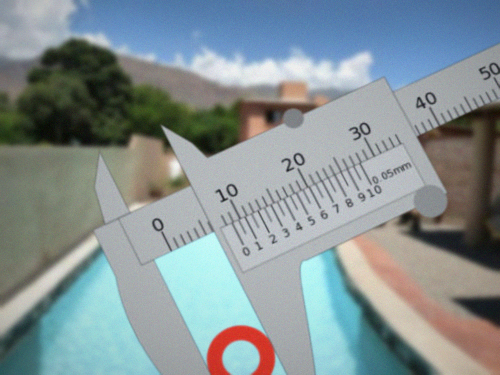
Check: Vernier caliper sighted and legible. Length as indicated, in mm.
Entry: 8.8 mm
